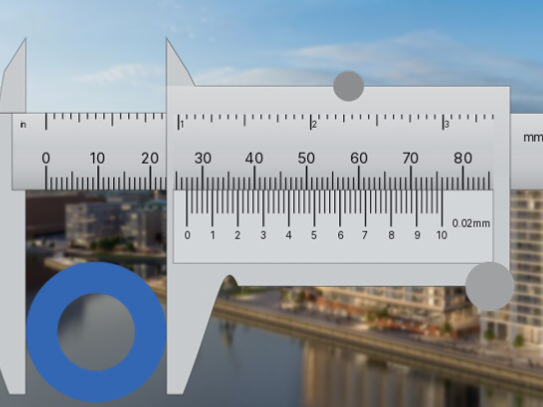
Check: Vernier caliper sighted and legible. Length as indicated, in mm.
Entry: 27.0 mm
